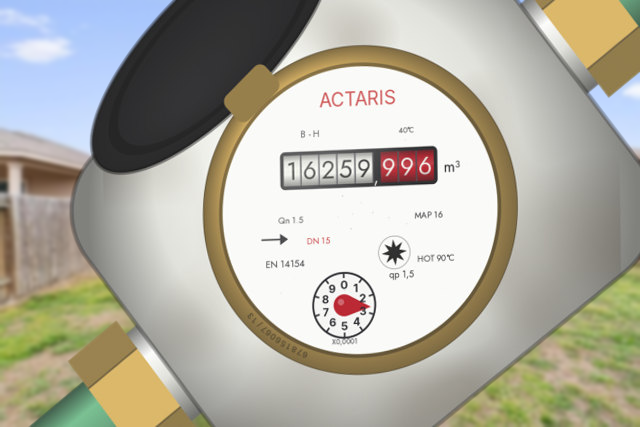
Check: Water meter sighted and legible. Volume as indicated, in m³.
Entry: 16259.9962 m³
